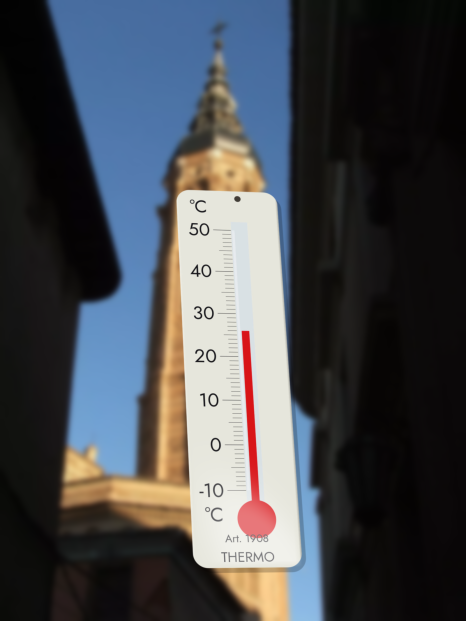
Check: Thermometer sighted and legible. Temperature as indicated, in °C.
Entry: 26 °C
